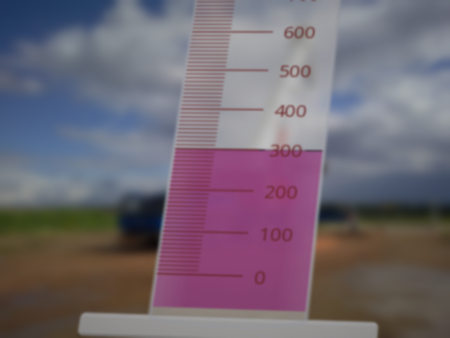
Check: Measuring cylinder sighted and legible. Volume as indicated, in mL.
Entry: 300 mL
